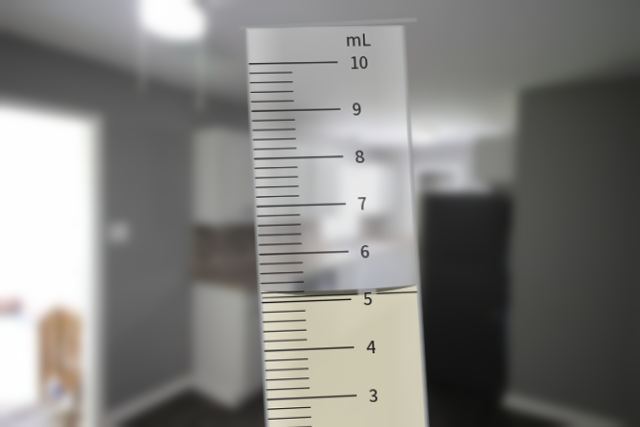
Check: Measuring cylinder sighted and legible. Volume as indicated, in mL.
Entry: 5.1 mL
